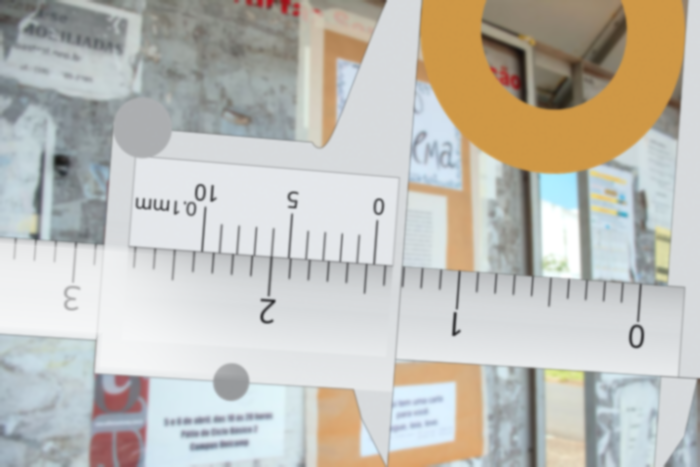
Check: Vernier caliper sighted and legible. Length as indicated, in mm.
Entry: 14.6 mm
